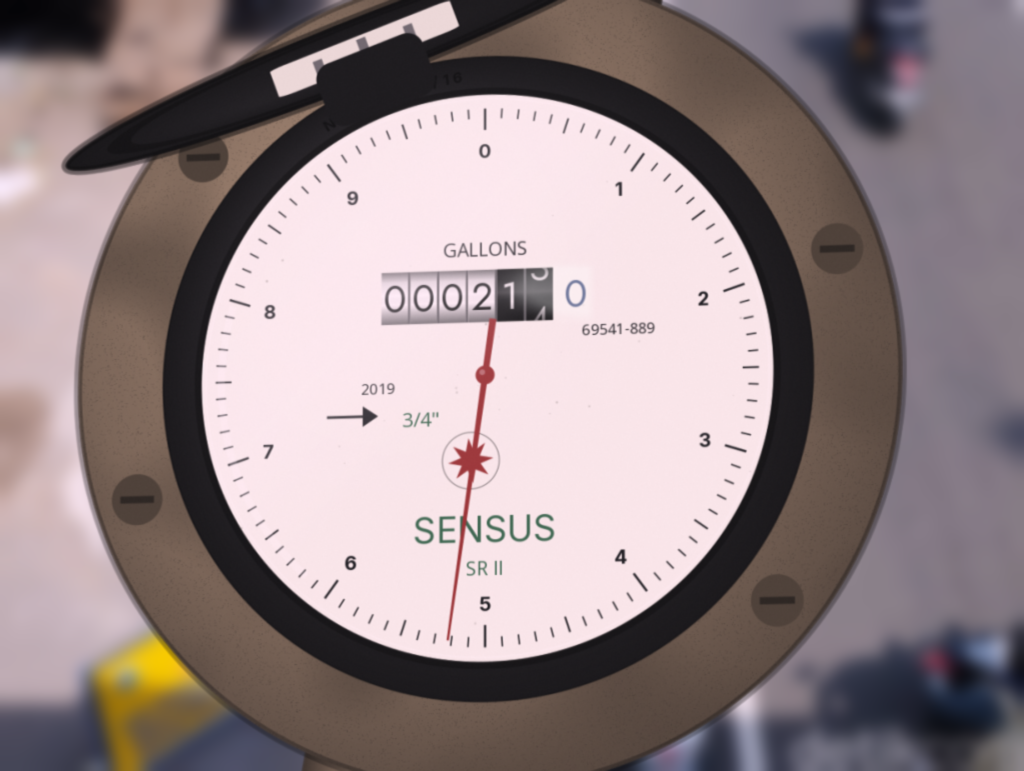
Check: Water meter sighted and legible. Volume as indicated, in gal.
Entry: 2135.2 gal
